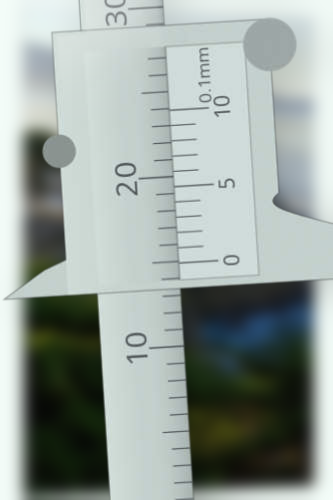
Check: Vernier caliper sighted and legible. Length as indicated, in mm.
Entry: 14.9 mm
